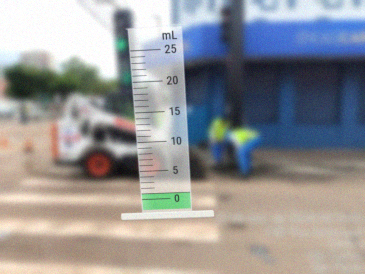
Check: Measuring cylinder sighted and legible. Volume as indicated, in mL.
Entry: 1 mL
